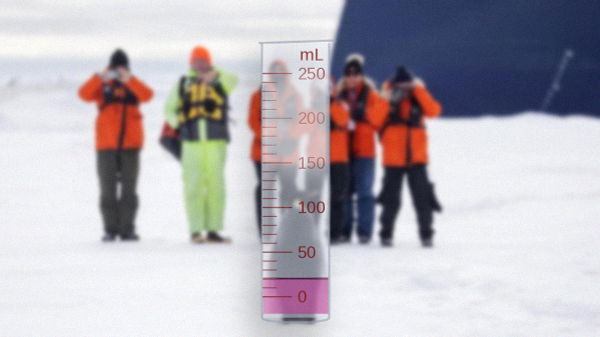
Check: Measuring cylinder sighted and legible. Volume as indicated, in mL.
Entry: 20 mL
